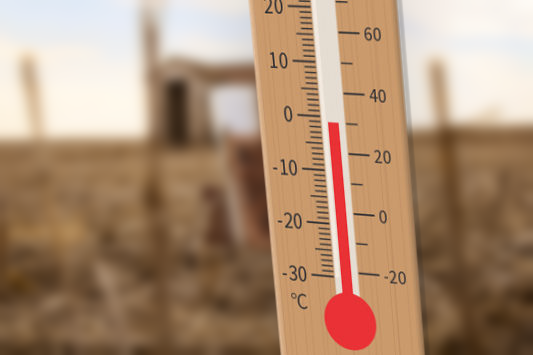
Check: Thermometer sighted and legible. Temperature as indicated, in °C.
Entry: -1 °C
